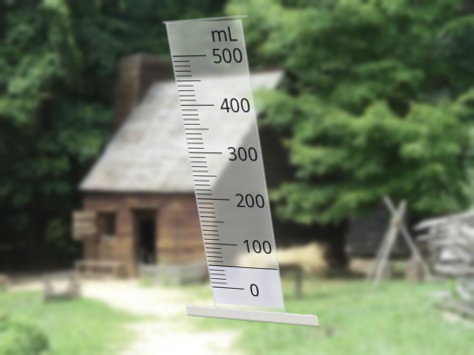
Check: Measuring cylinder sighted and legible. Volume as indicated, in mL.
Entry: 50 mL
